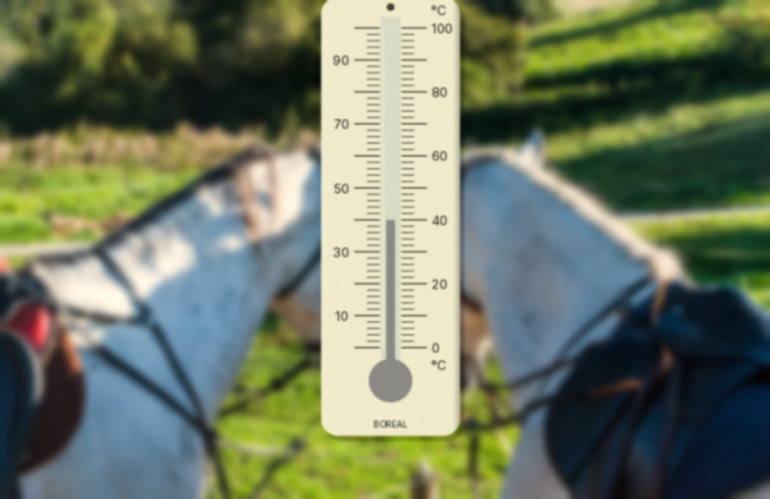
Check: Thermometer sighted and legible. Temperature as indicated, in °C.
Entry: 40 °C
